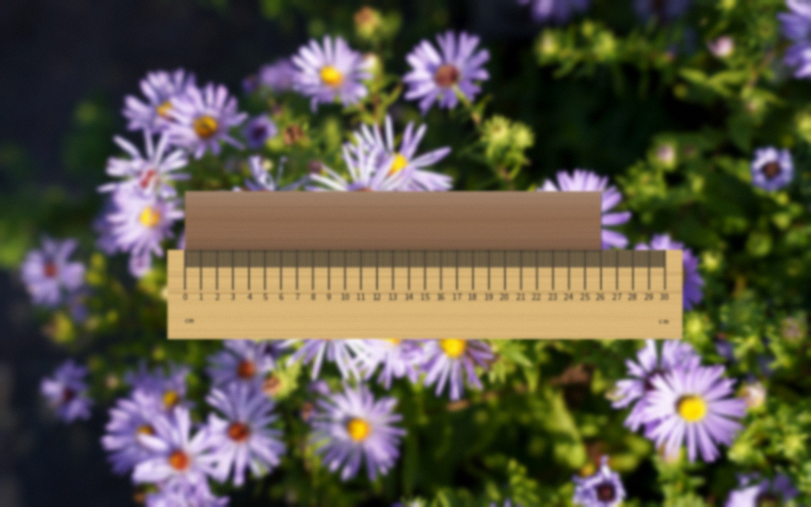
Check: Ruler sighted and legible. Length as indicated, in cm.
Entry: 26 cm
